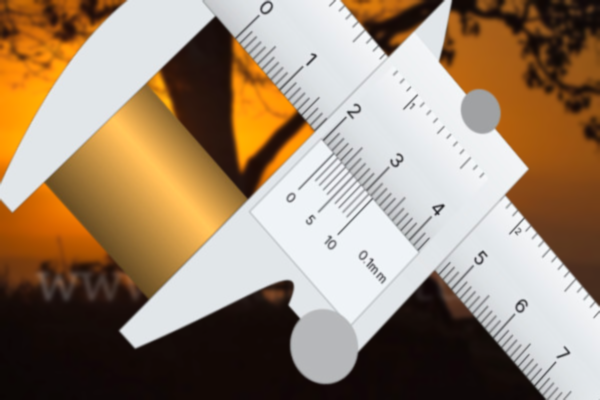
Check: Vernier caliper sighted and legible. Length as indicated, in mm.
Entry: 22.5 mm
